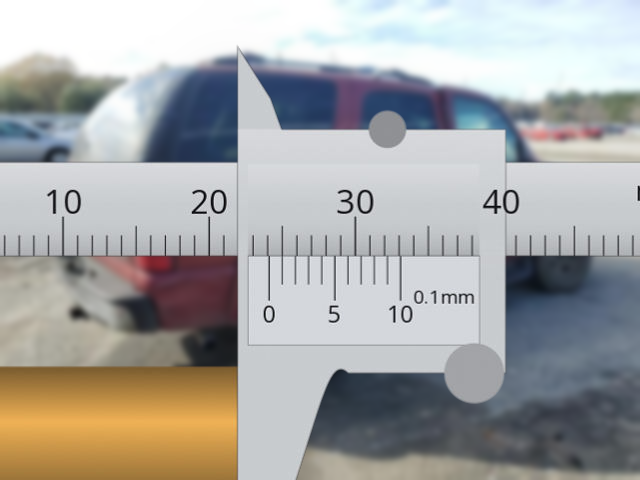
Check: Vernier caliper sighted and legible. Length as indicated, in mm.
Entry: 24.1 mm
